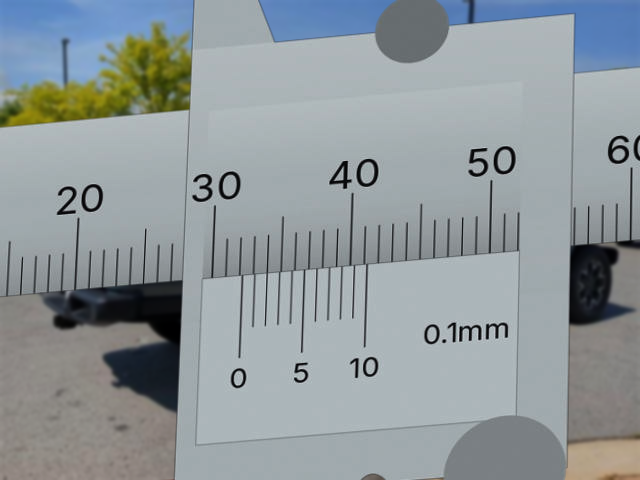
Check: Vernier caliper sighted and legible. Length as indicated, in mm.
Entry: 32.2 mm
